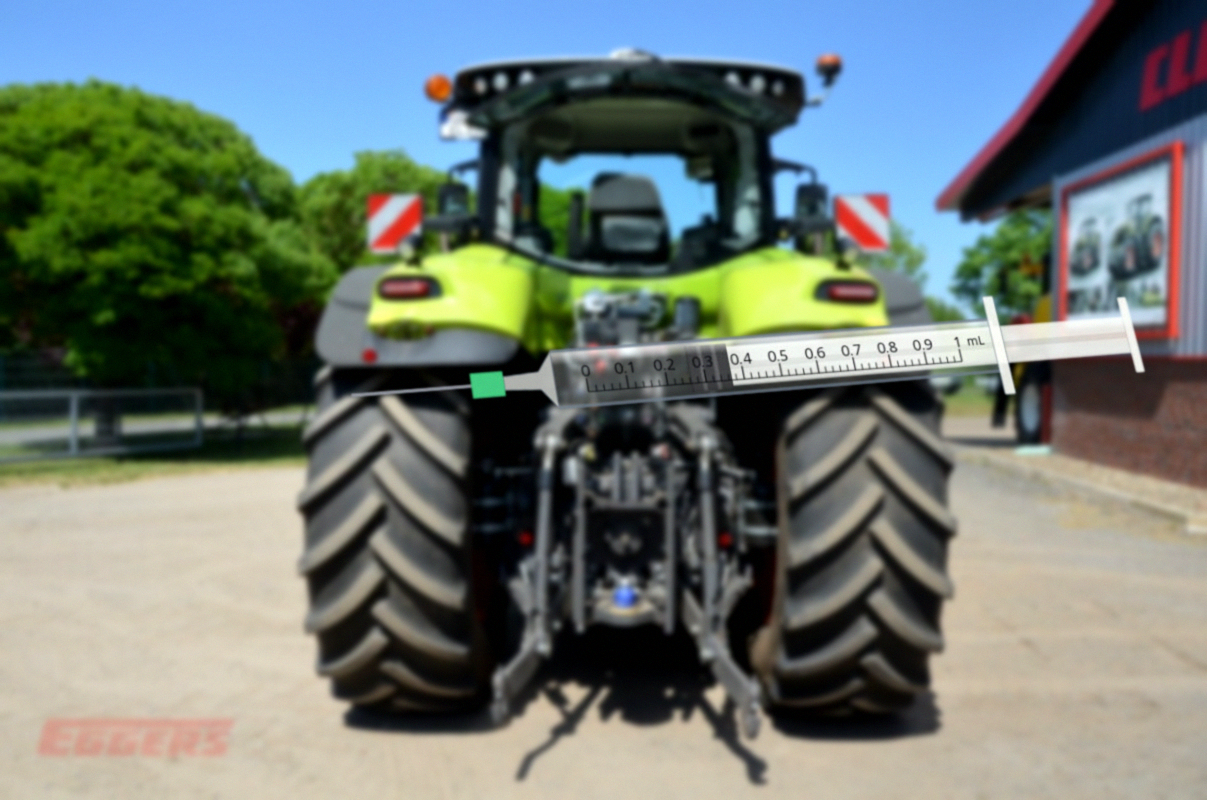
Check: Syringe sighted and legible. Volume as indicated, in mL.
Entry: 0.26 mL
